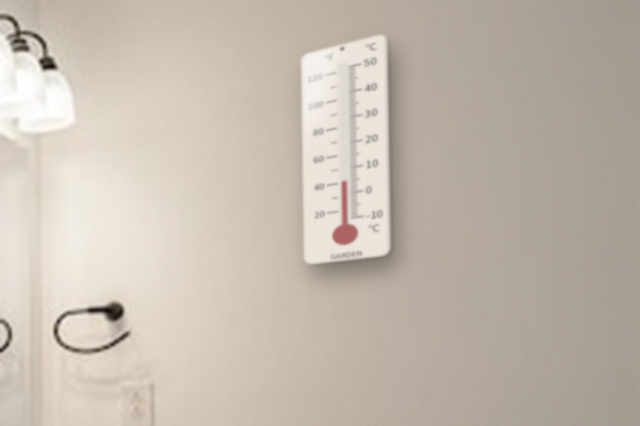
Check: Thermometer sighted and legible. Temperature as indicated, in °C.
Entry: 5 °C
